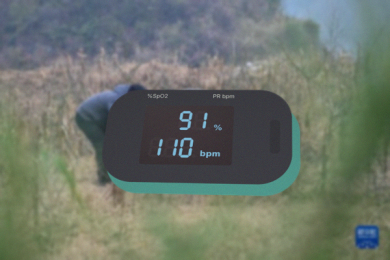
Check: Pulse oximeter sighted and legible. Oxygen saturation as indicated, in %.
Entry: 91 %
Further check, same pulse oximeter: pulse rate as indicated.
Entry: 110 bpm
